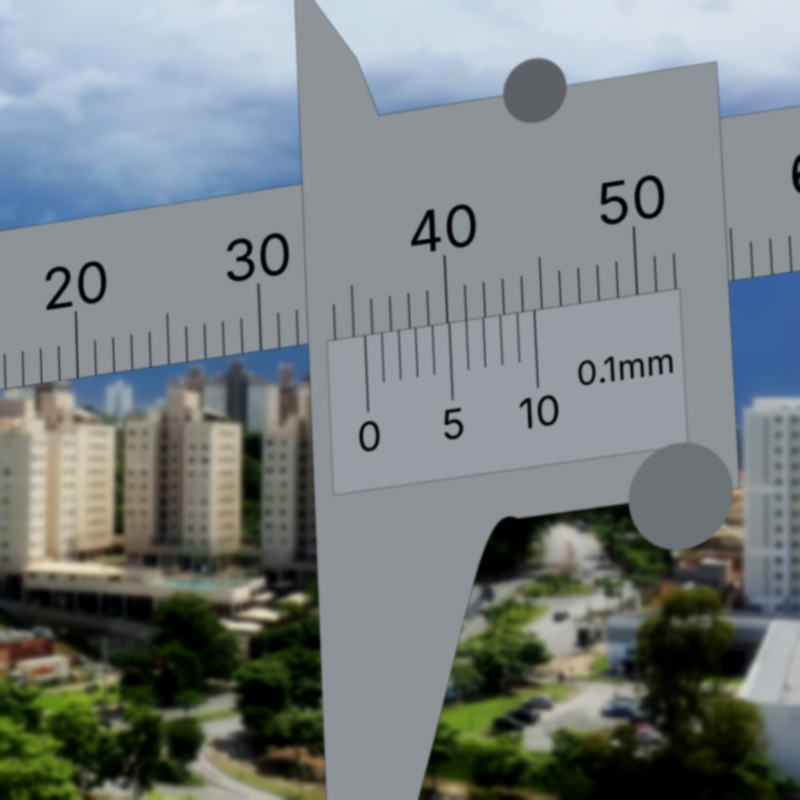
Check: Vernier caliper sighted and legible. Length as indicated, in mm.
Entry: 35.6 mm
